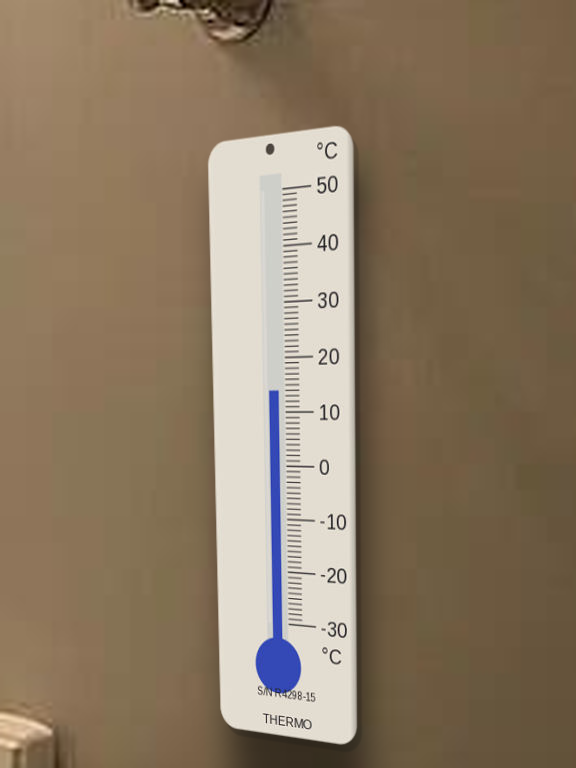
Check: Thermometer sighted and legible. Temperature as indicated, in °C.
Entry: 14 °C
